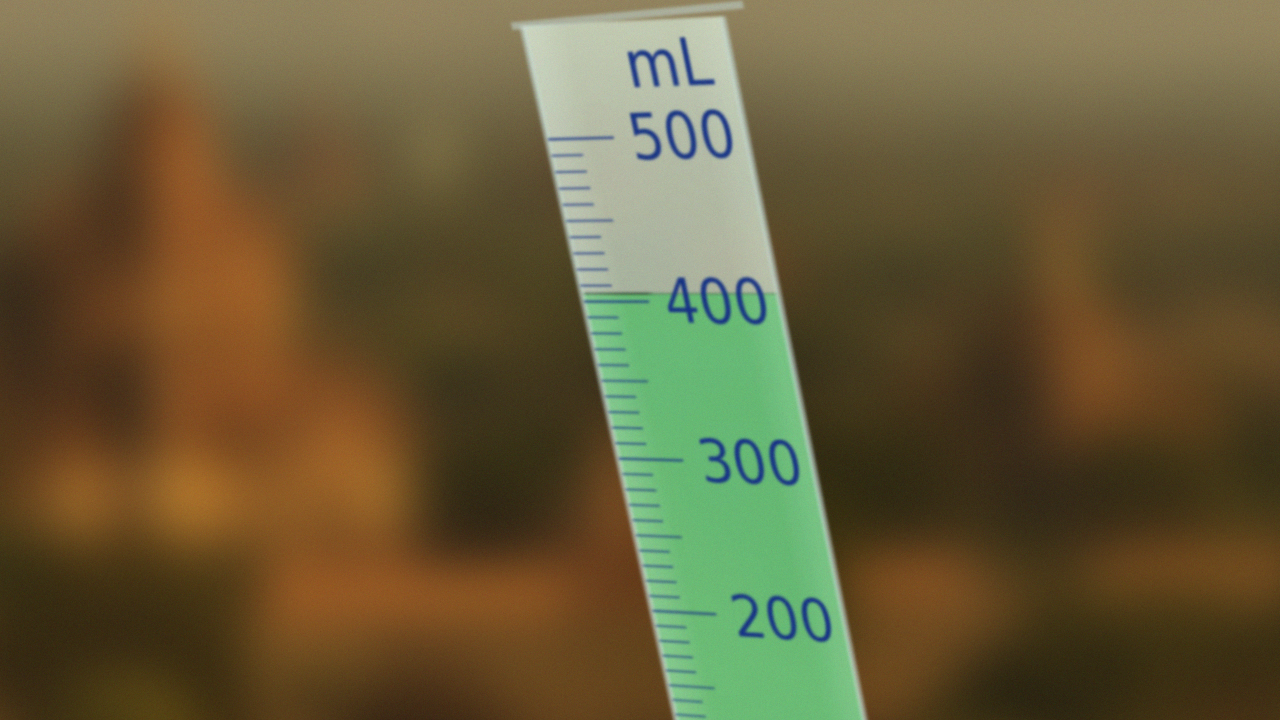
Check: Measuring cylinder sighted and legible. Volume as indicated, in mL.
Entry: 405 mL
